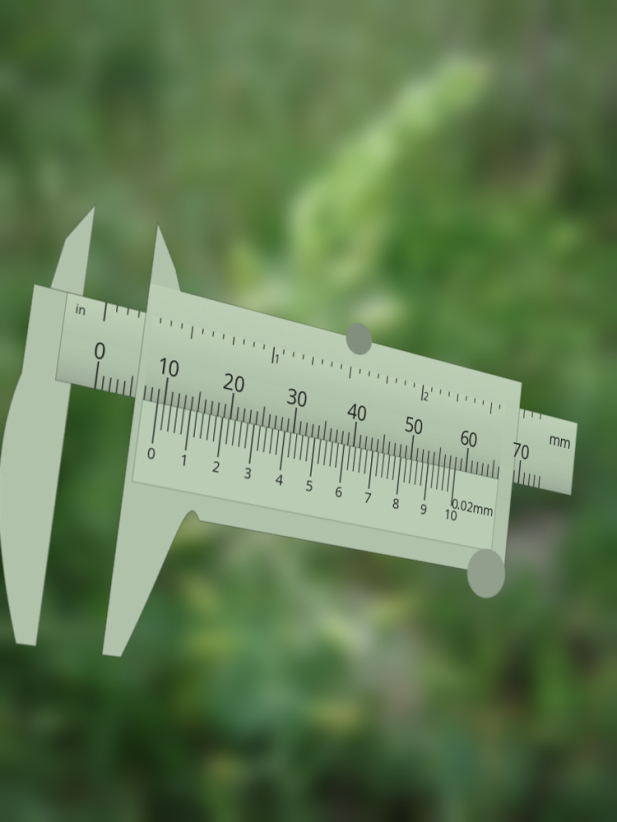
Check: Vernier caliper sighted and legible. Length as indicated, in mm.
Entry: 9.0 mm
